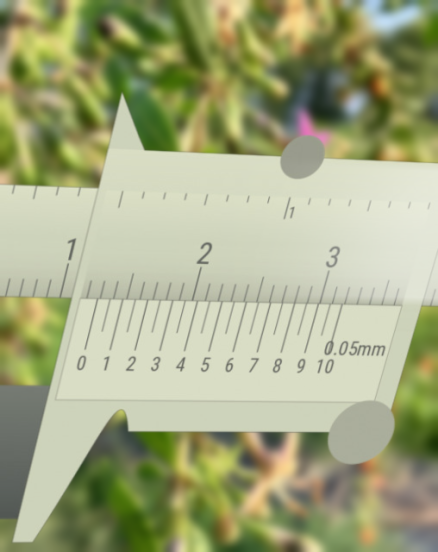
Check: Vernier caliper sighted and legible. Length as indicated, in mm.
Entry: 12.8 mm
